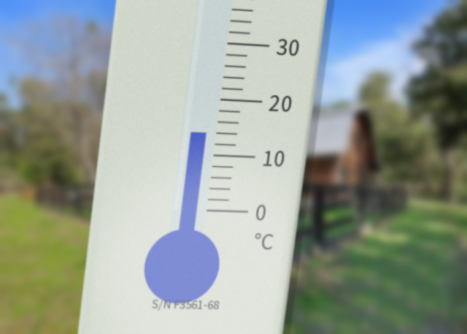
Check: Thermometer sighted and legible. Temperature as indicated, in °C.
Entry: 14 °C
